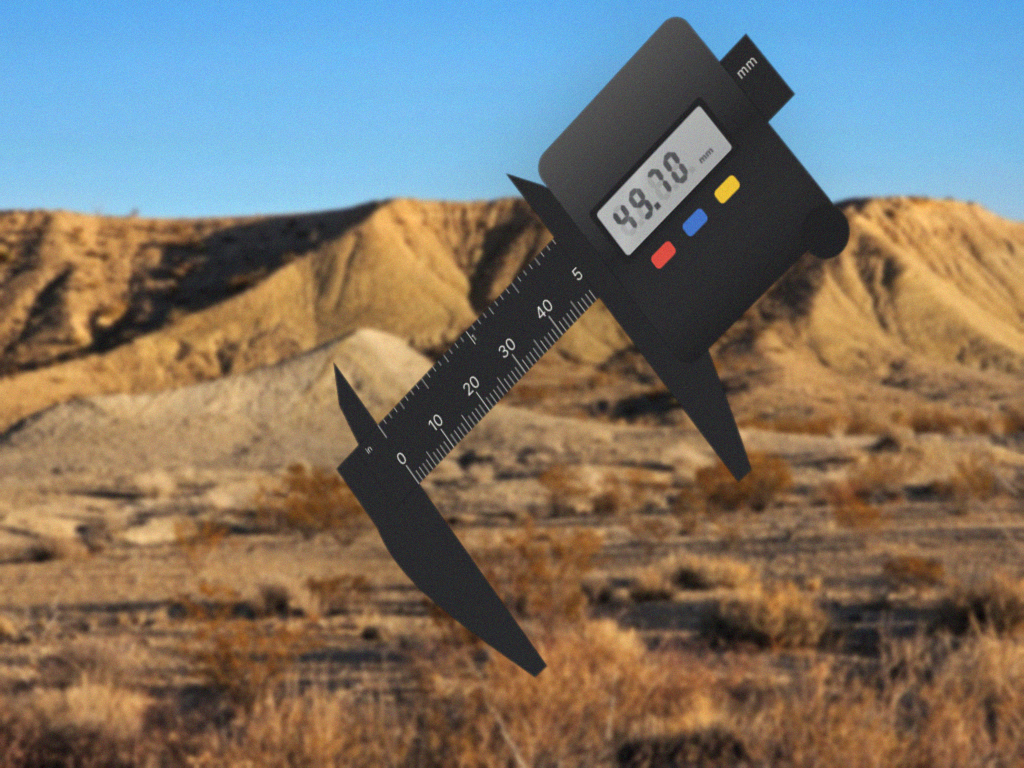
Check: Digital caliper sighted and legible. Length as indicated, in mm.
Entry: 49.70 mm
